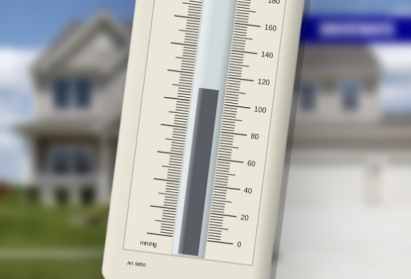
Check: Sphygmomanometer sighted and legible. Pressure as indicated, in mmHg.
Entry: 110 mmHg
